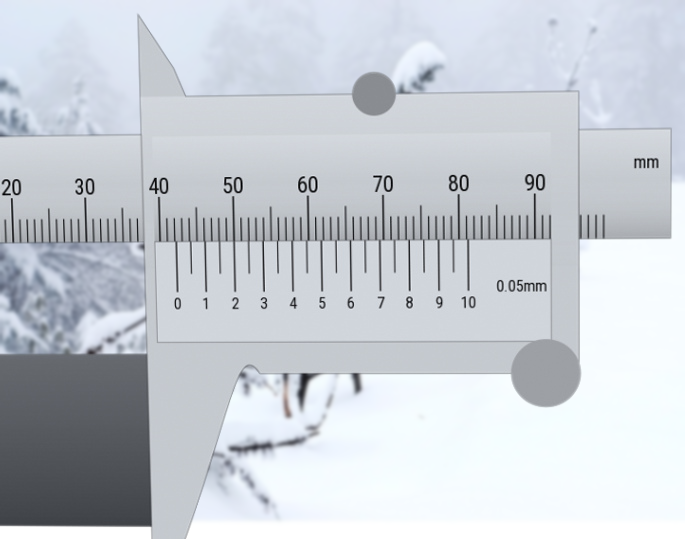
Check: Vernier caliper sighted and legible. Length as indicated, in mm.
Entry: 42.2 mm
